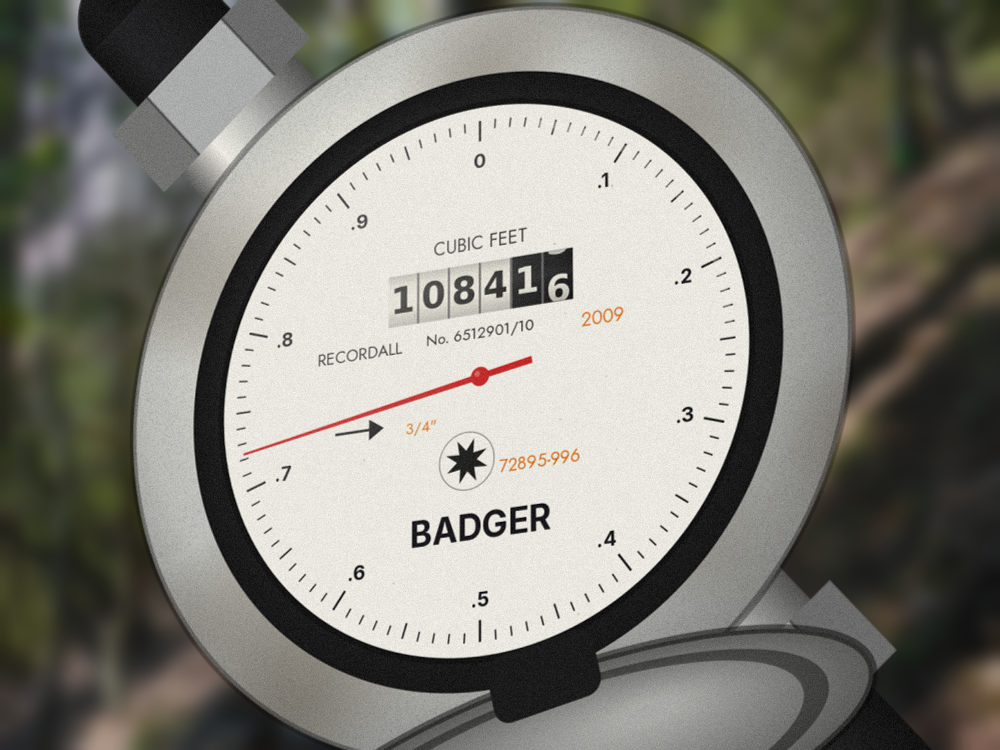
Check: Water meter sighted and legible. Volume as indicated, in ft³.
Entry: 108415.72 ft³
